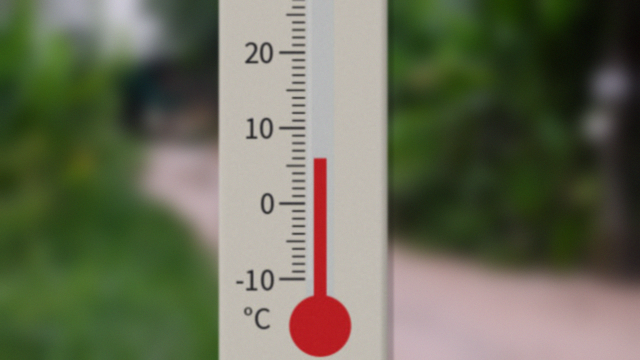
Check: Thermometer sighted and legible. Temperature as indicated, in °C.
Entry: 6 °C
